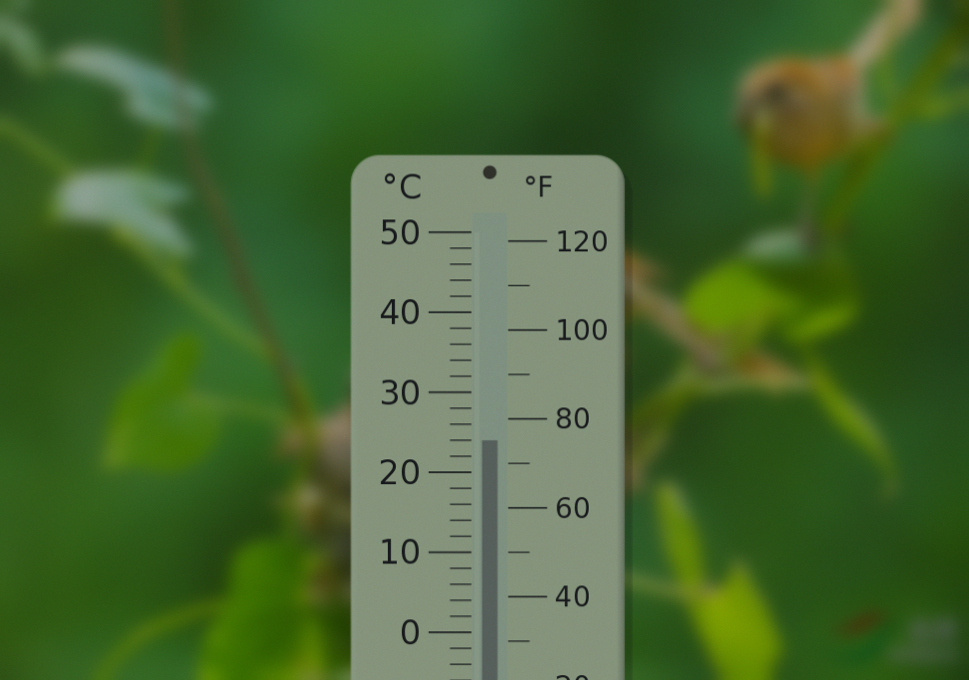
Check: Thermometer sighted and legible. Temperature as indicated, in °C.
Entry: 24 °C
